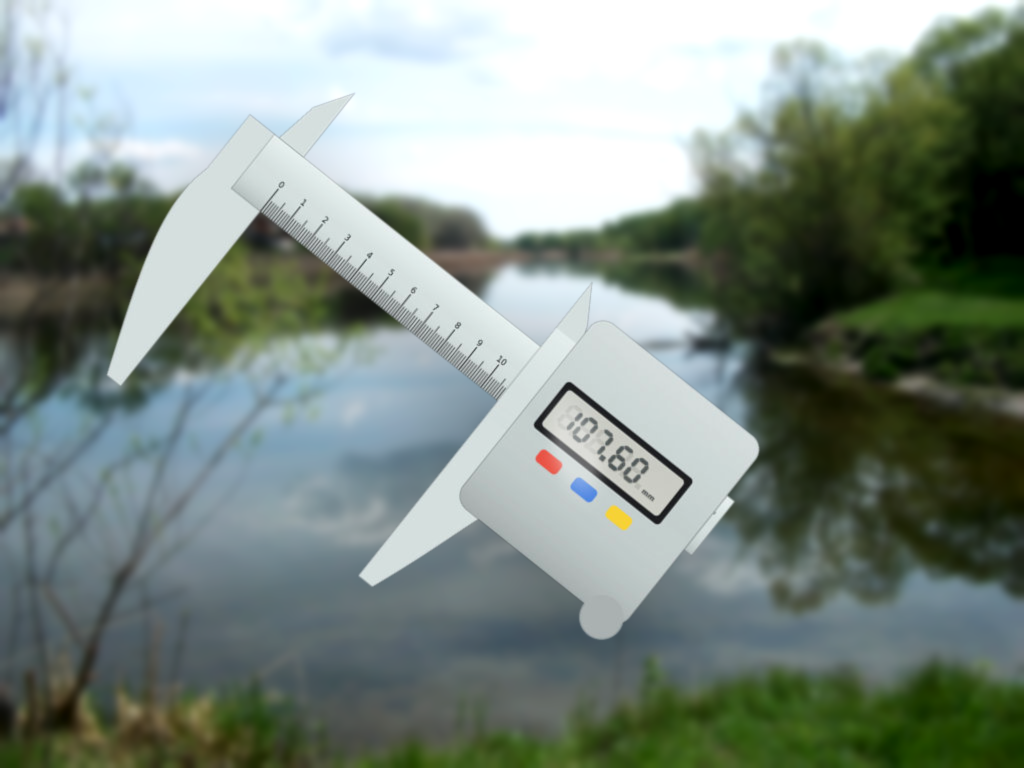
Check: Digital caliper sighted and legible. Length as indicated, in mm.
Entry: 107.60 mm
